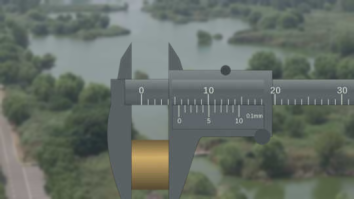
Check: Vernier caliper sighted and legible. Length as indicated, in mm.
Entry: 5.6 mm
